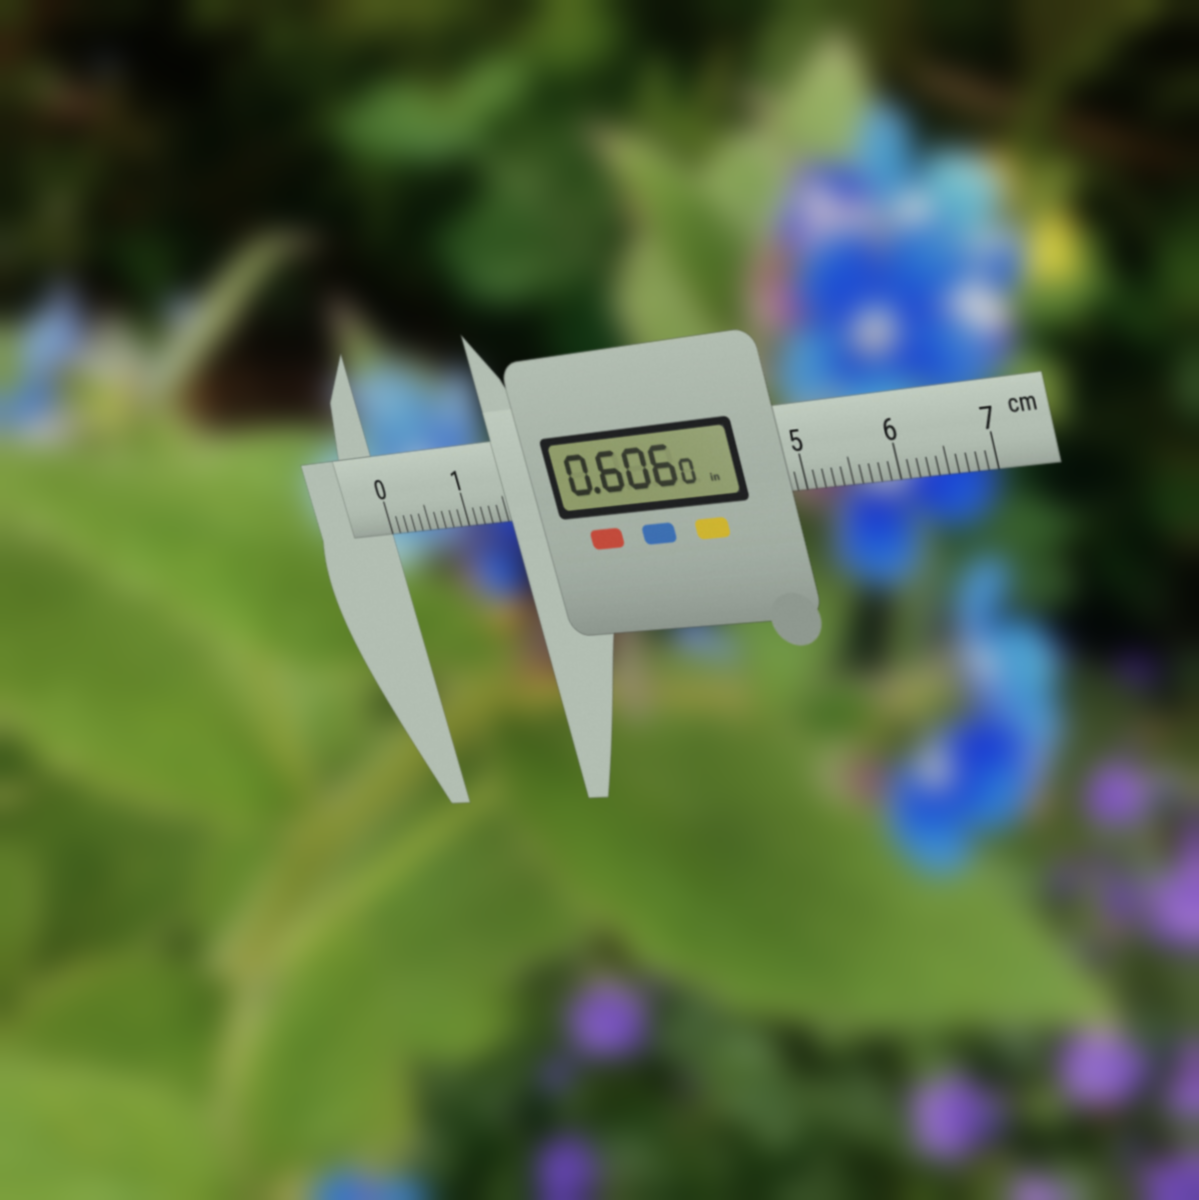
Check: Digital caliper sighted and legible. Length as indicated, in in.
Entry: 0.6060 in
